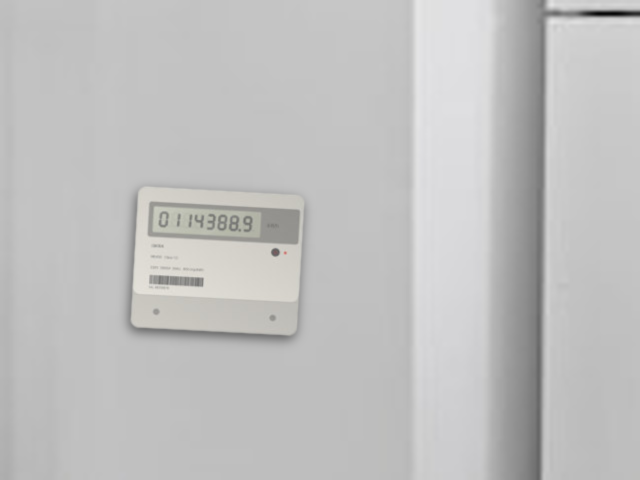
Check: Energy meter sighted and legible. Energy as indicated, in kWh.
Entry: 114388.9 kWh
